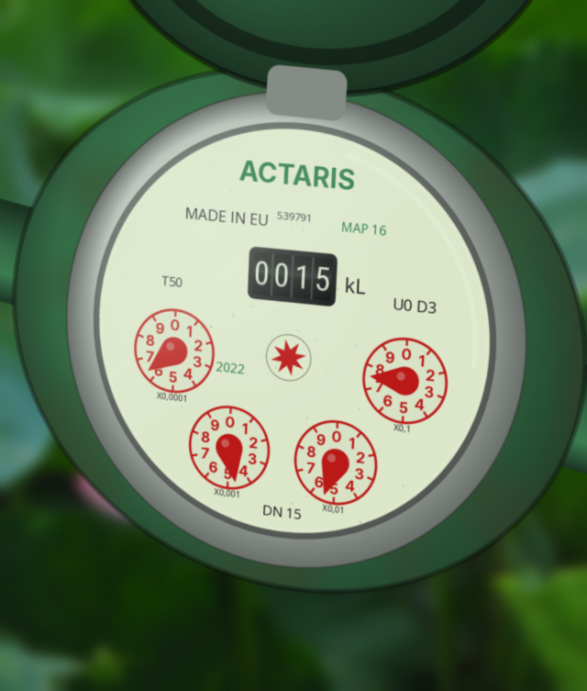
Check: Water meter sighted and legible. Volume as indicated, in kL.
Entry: 15.7546 kL
